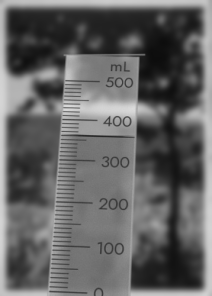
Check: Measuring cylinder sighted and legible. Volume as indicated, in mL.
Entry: 360 mL
